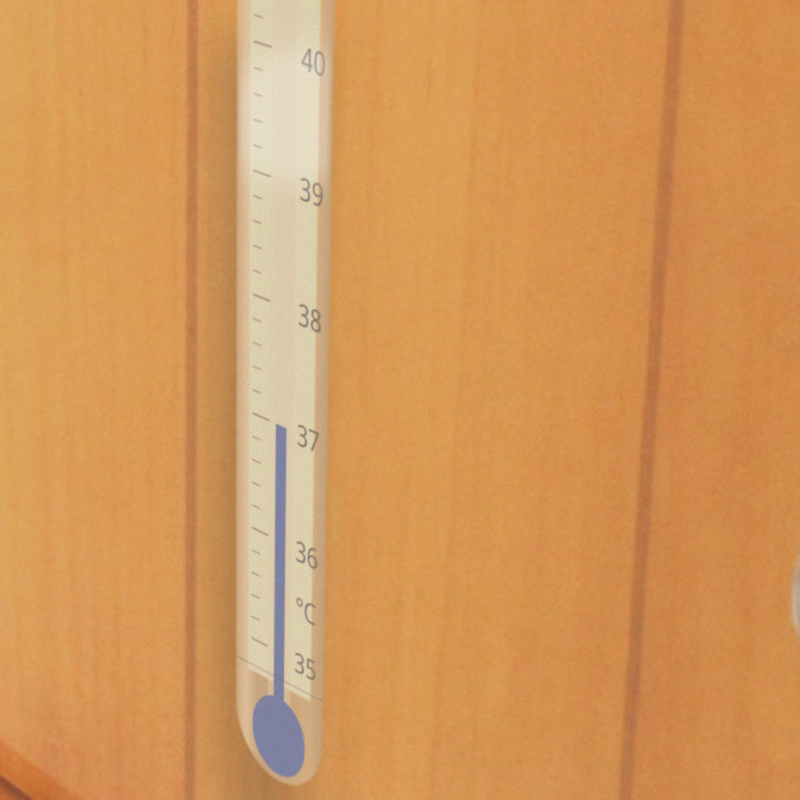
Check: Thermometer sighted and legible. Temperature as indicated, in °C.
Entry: 37 °C
